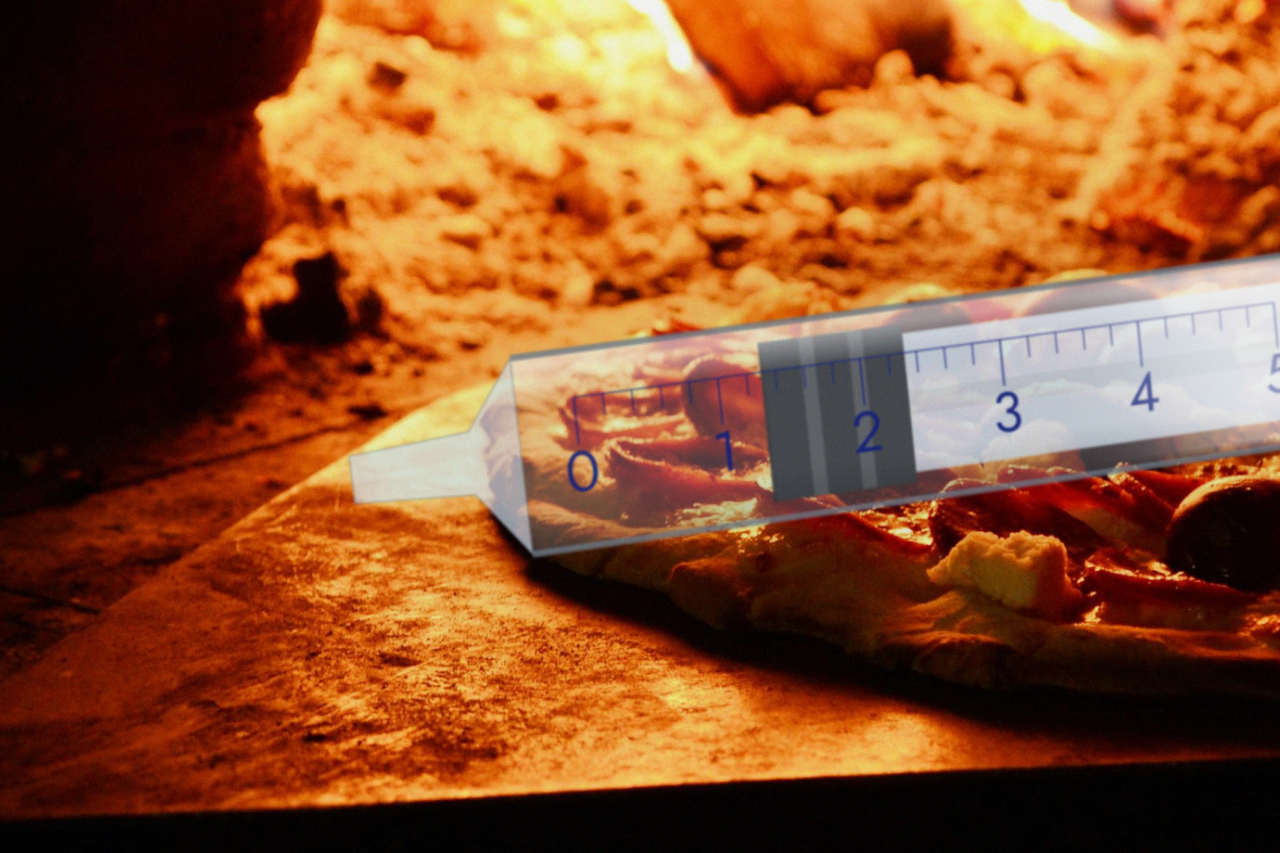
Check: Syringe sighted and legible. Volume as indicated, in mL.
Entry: 1.3 mL
